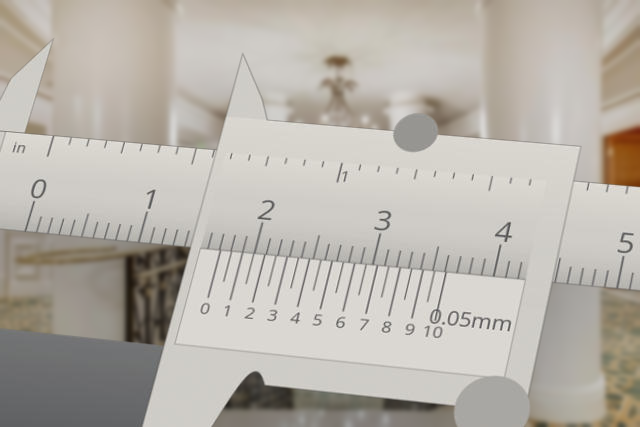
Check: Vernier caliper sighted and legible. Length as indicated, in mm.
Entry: 17.1 mm
